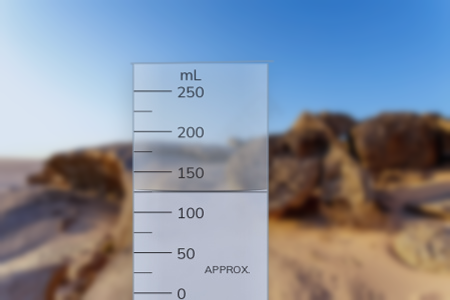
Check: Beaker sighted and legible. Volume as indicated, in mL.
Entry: 125 mL
